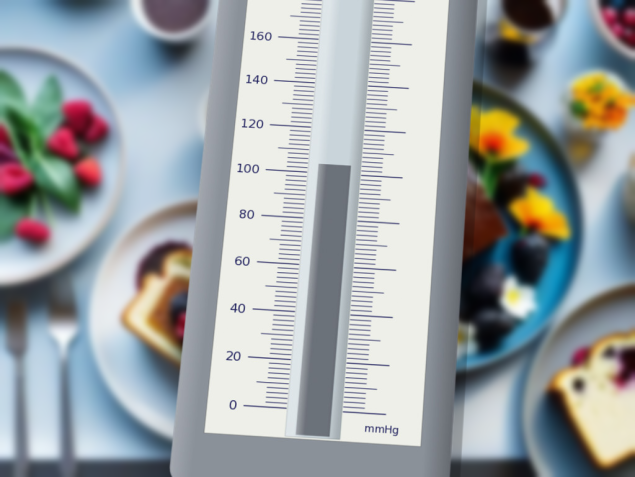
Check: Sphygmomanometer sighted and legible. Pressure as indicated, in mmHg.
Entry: 104 mmHg
